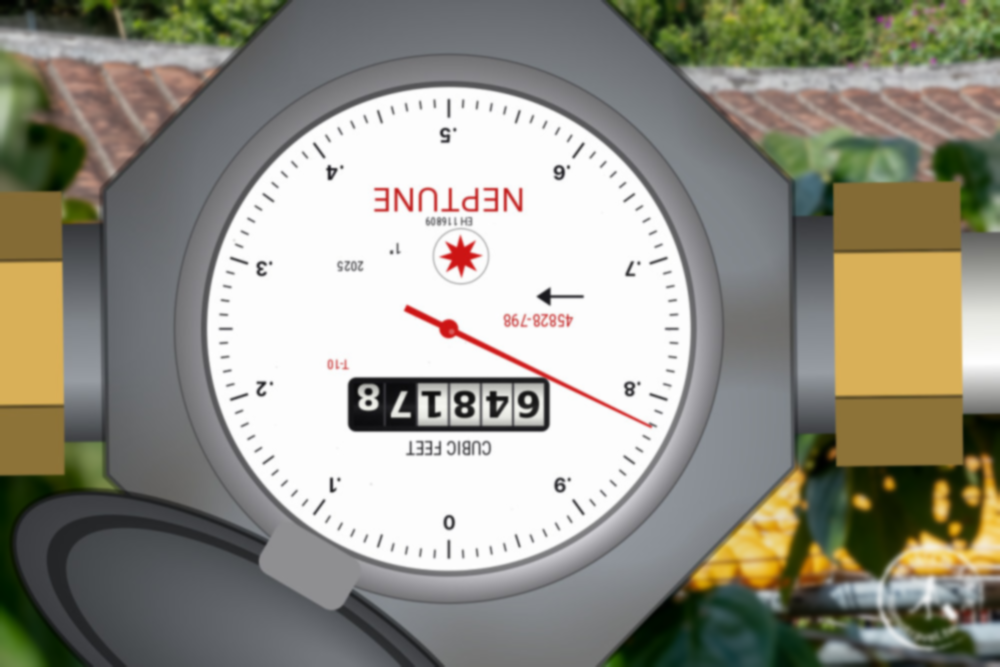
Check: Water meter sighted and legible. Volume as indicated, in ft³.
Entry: 648177.82 ft³
